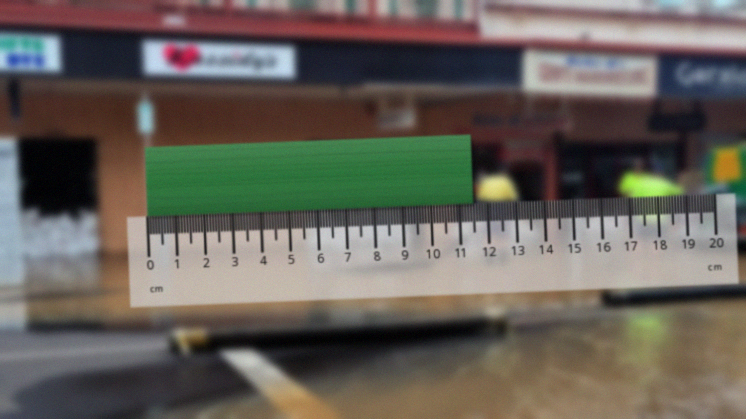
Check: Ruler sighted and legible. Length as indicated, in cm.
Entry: 11.5 cm
